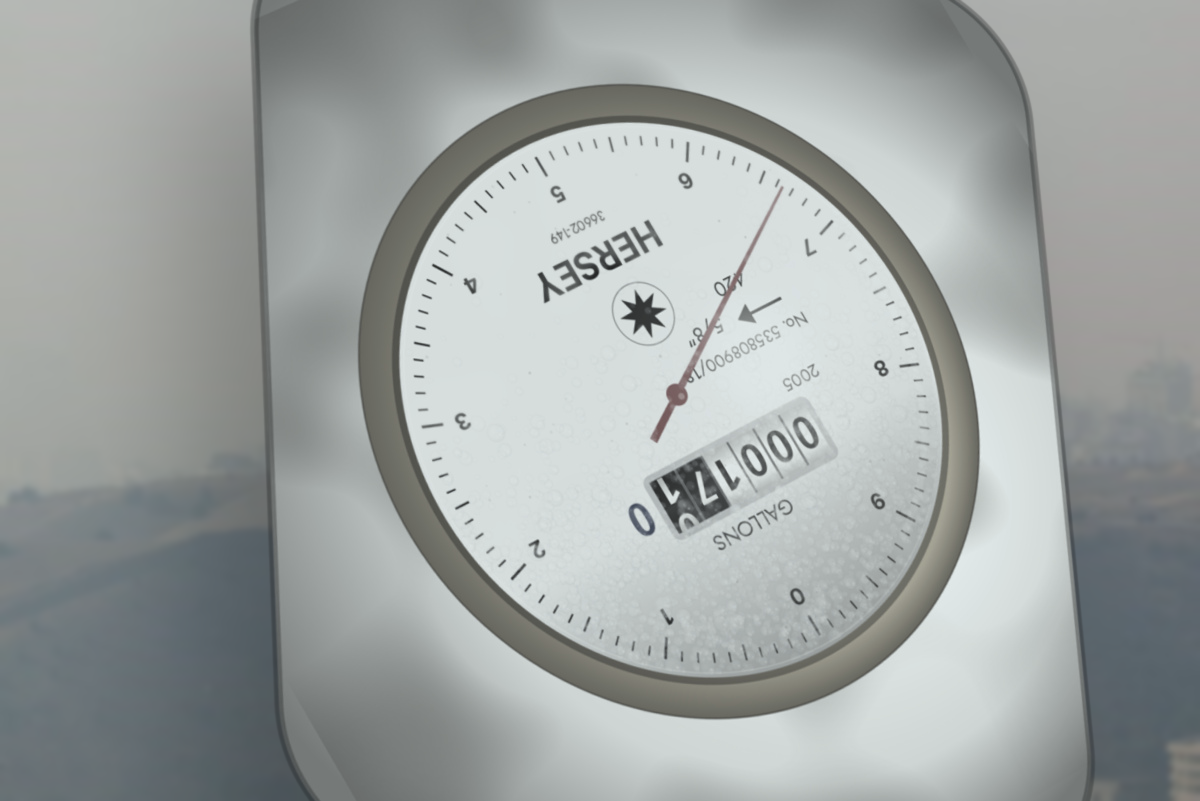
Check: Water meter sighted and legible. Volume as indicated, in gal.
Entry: 1706.6 gal
